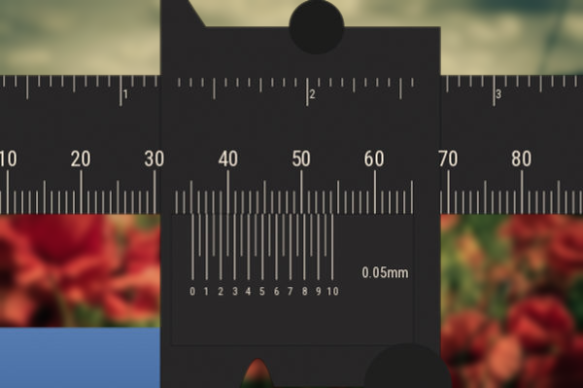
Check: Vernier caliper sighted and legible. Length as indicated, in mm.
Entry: 35.2 mm
